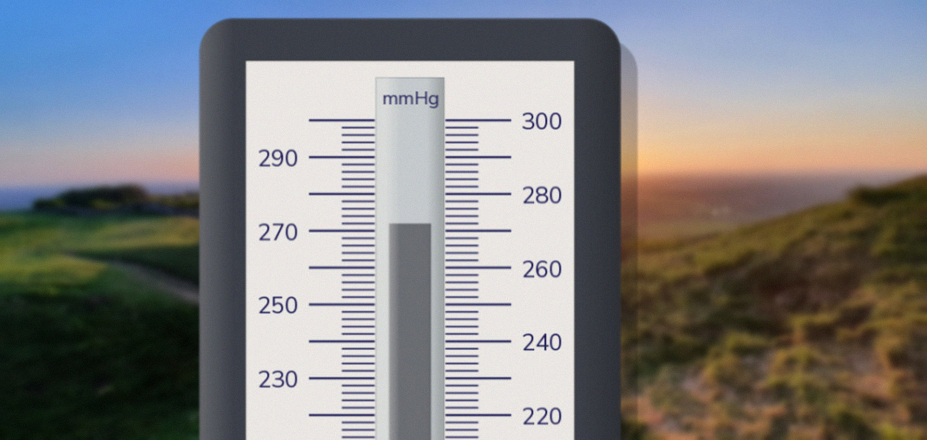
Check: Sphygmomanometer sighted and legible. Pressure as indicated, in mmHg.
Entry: 272 mmHg
